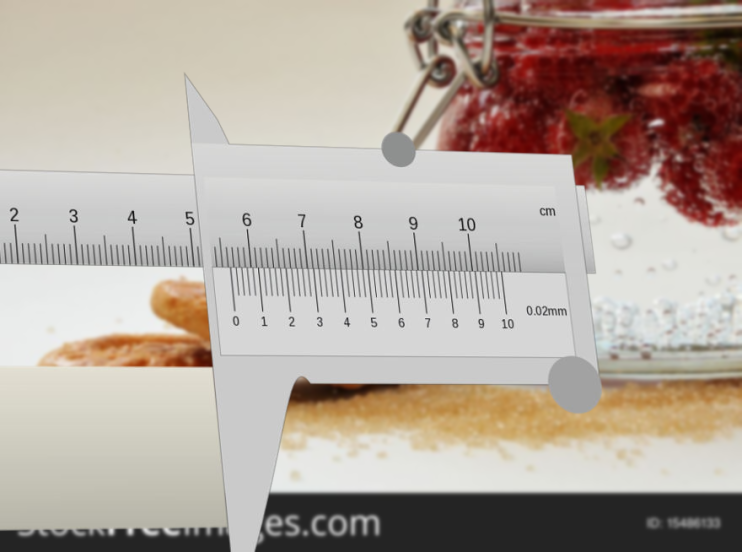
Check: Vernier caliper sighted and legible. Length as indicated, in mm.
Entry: 56.4 mm
